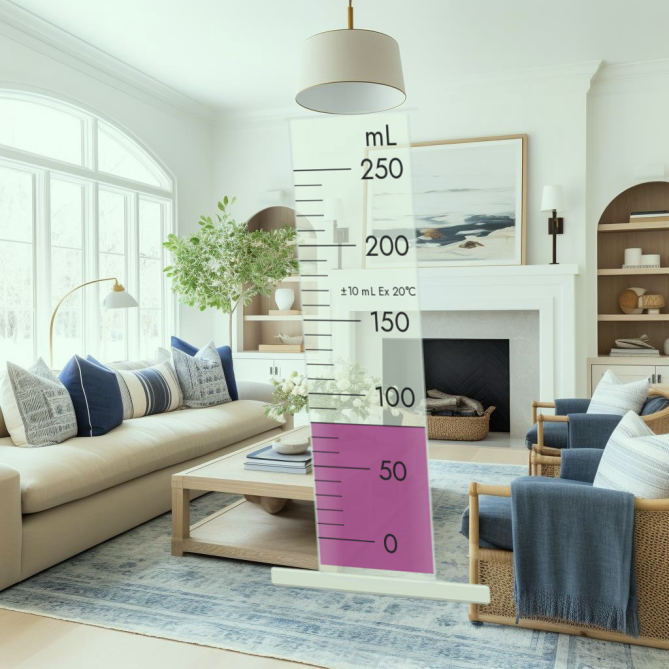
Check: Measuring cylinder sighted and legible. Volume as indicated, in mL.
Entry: 80 mL
